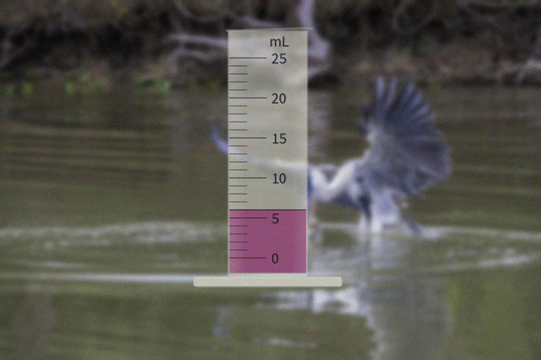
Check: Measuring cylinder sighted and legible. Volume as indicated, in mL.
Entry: 6 mL
